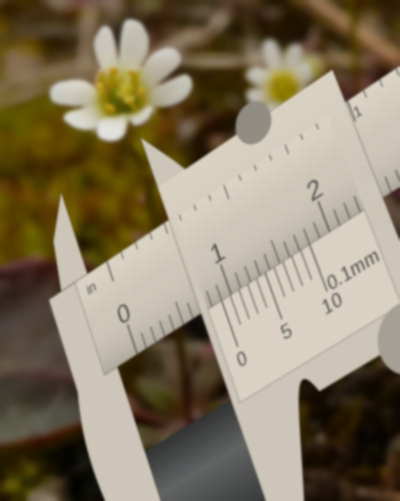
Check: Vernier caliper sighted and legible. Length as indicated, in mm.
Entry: 9.0 mm
